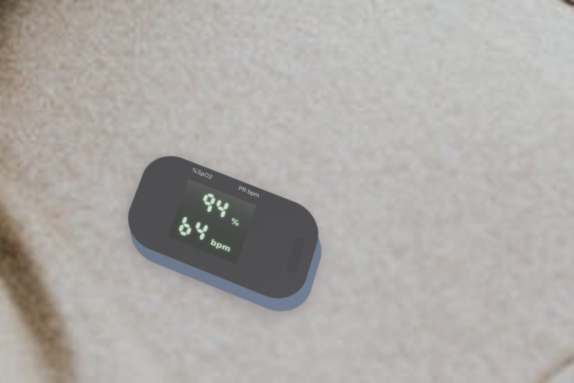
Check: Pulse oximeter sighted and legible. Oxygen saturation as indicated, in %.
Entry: 94 %
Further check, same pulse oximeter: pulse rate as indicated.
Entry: 64 bpm
